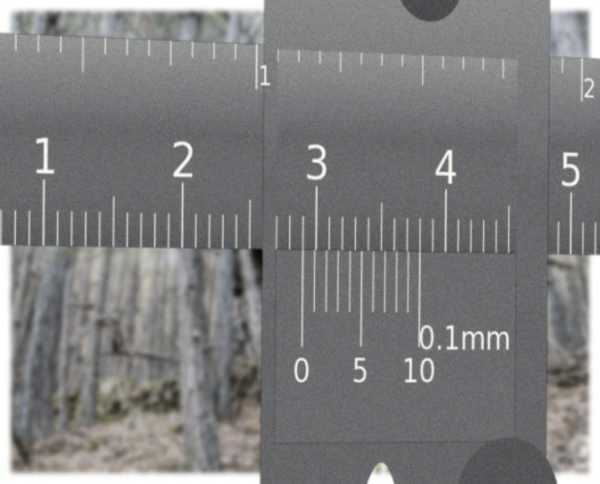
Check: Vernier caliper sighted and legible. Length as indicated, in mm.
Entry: 29.0 mm
